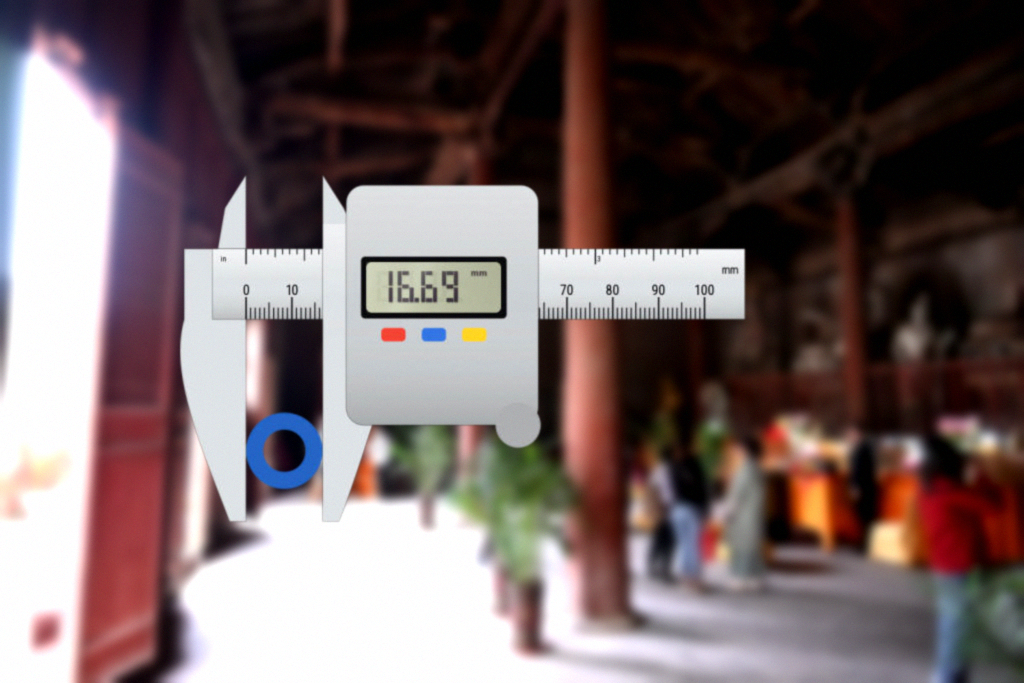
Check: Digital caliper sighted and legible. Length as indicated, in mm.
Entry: 16.69 mm
